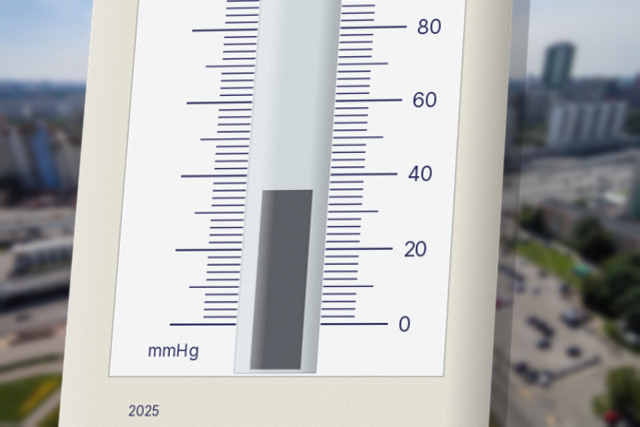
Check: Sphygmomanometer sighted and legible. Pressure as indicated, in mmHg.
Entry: 36 mmHg
